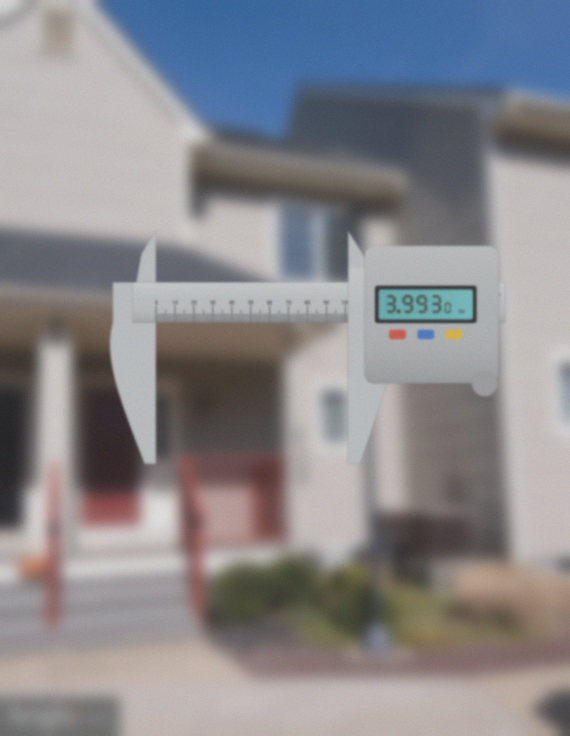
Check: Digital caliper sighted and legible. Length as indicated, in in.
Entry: 3.9930 in
